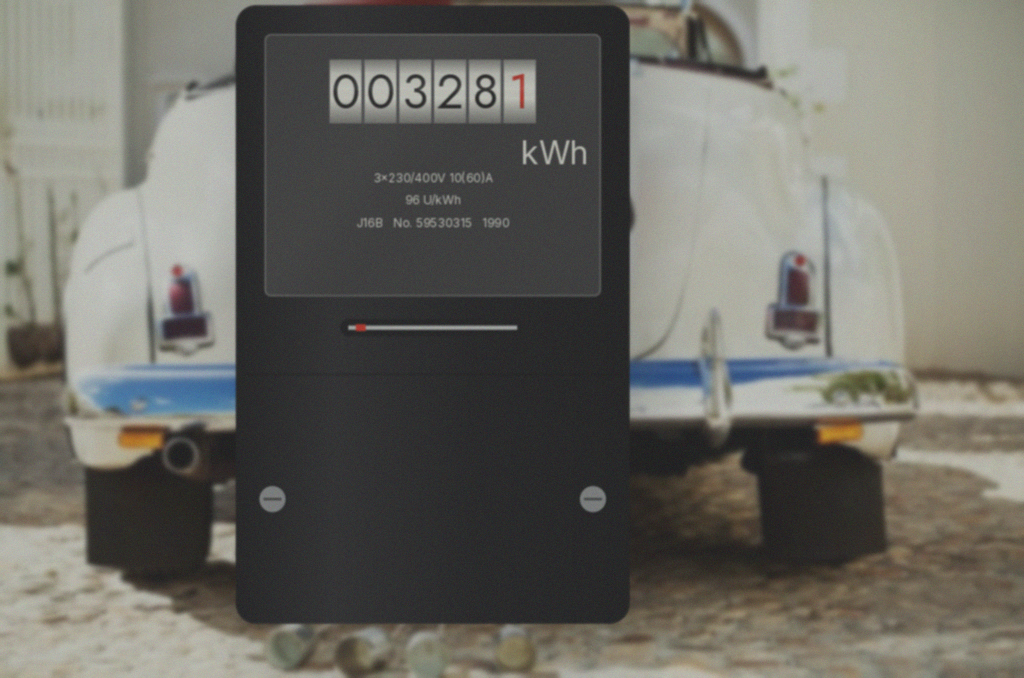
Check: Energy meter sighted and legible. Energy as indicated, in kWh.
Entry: 328.1 kWh
